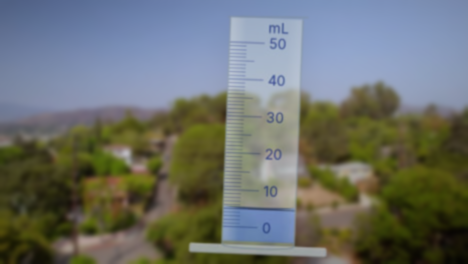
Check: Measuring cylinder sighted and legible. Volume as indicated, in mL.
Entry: 5 mL
